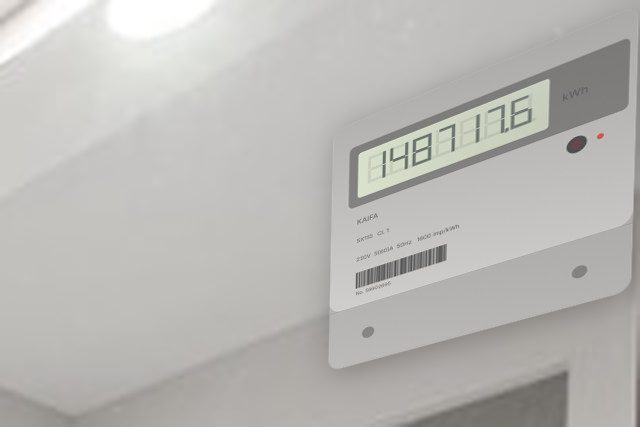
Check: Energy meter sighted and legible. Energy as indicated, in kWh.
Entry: 148717.6 kWh
